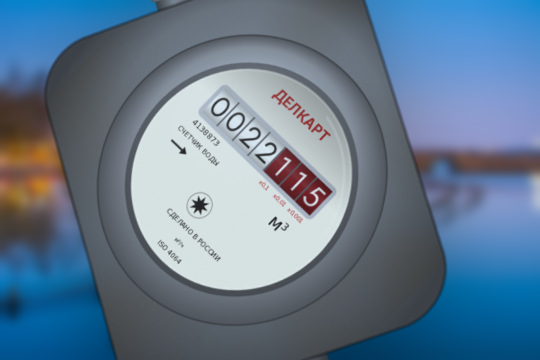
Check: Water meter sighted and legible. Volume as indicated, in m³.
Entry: 22.115 m³
